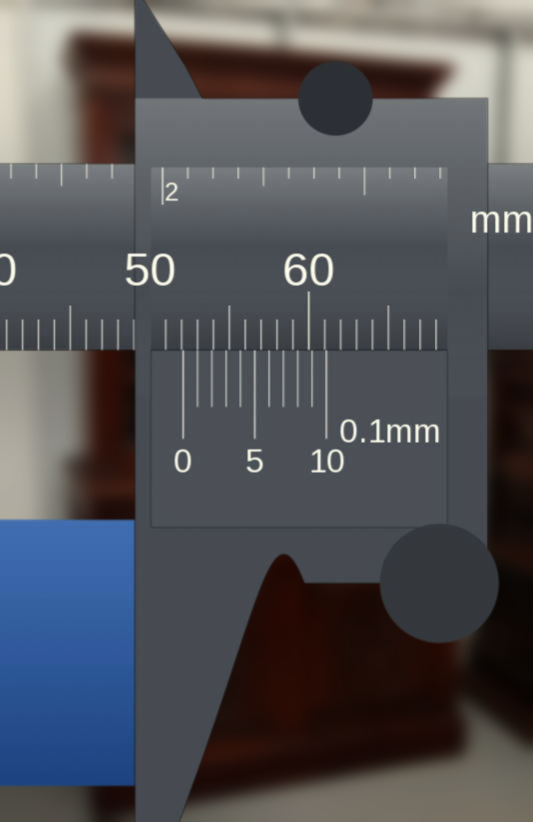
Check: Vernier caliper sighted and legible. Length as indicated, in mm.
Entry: 52.1 mm
